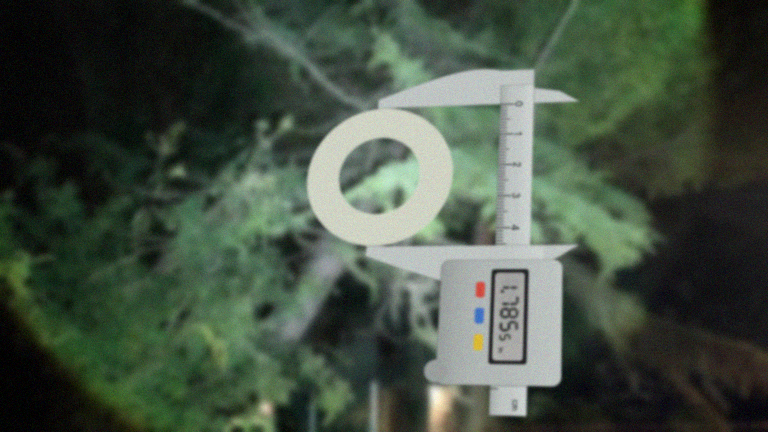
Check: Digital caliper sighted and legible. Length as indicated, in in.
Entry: 1.7855 in
